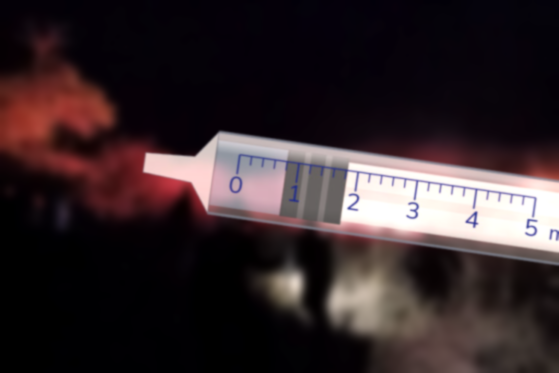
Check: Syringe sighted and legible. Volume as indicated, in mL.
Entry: 0.8 mL
